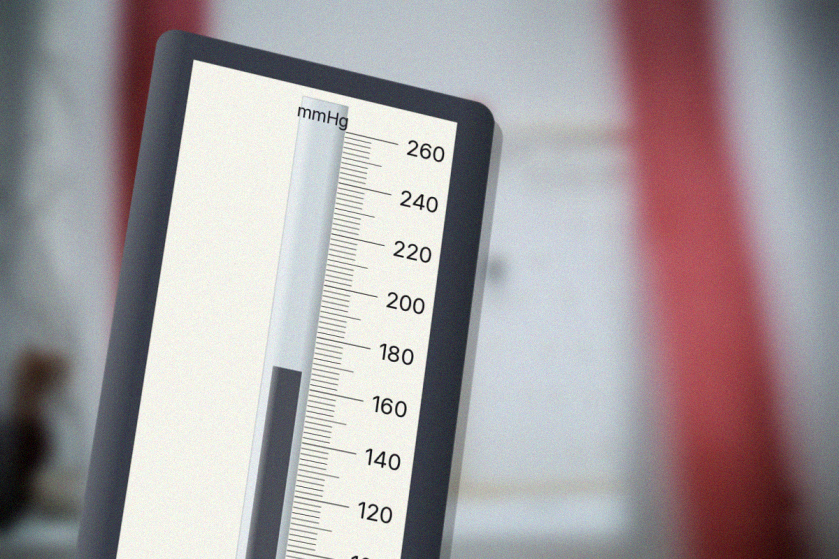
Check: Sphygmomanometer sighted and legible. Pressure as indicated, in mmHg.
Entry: 166 mmHg
